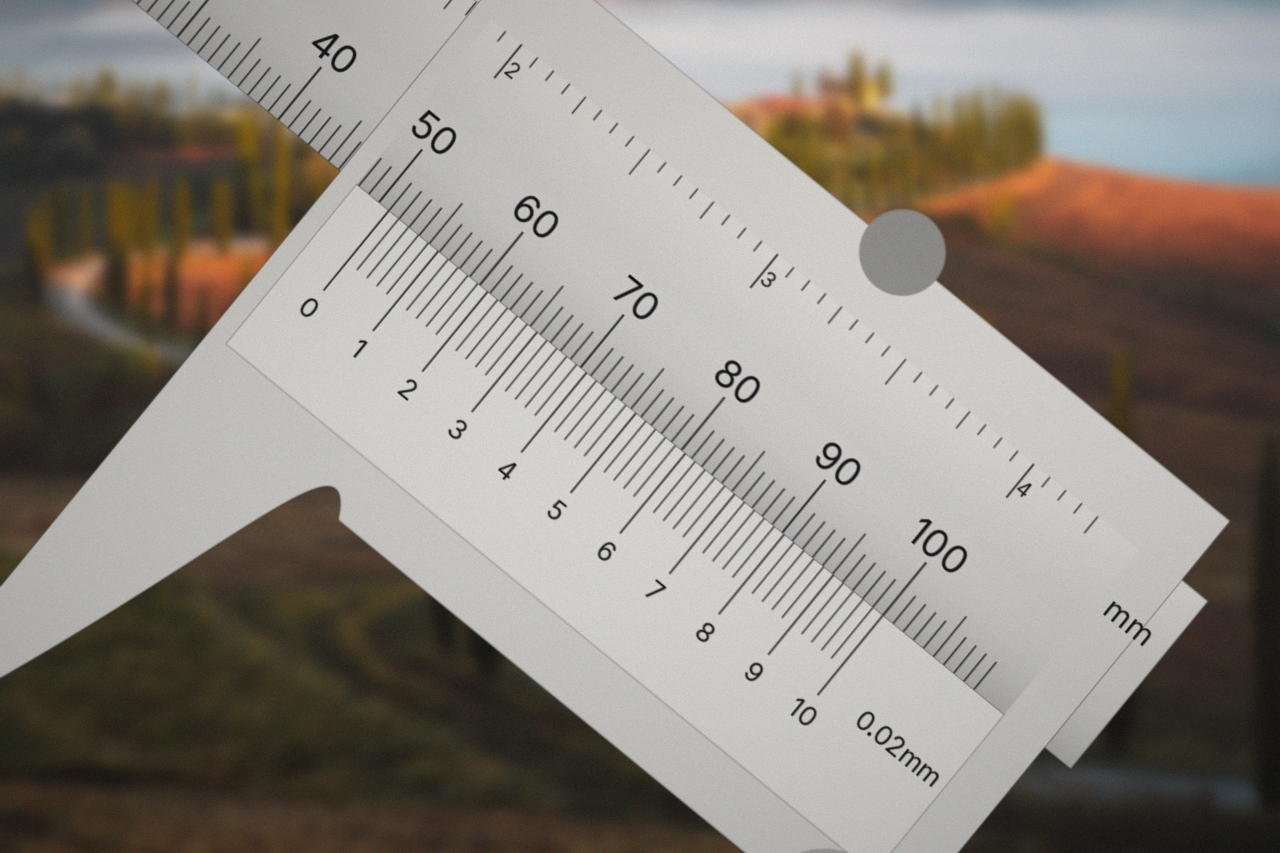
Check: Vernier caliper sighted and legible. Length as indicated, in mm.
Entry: 51.0 mm
